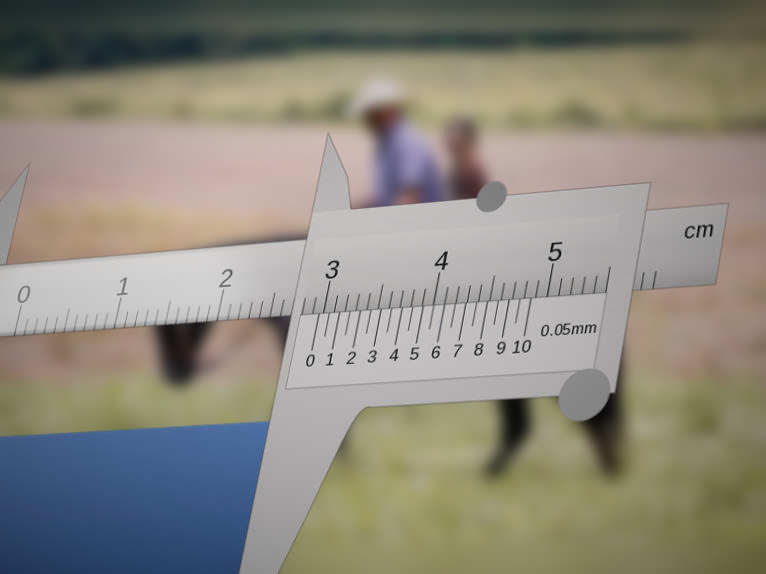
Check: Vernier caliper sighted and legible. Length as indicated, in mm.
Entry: 29.6 mm
